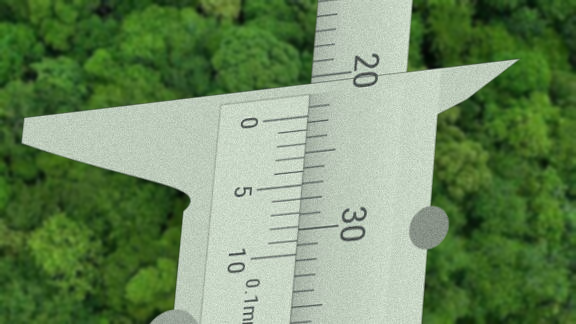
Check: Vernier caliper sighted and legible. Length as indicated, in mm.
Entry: 22.6 mm
